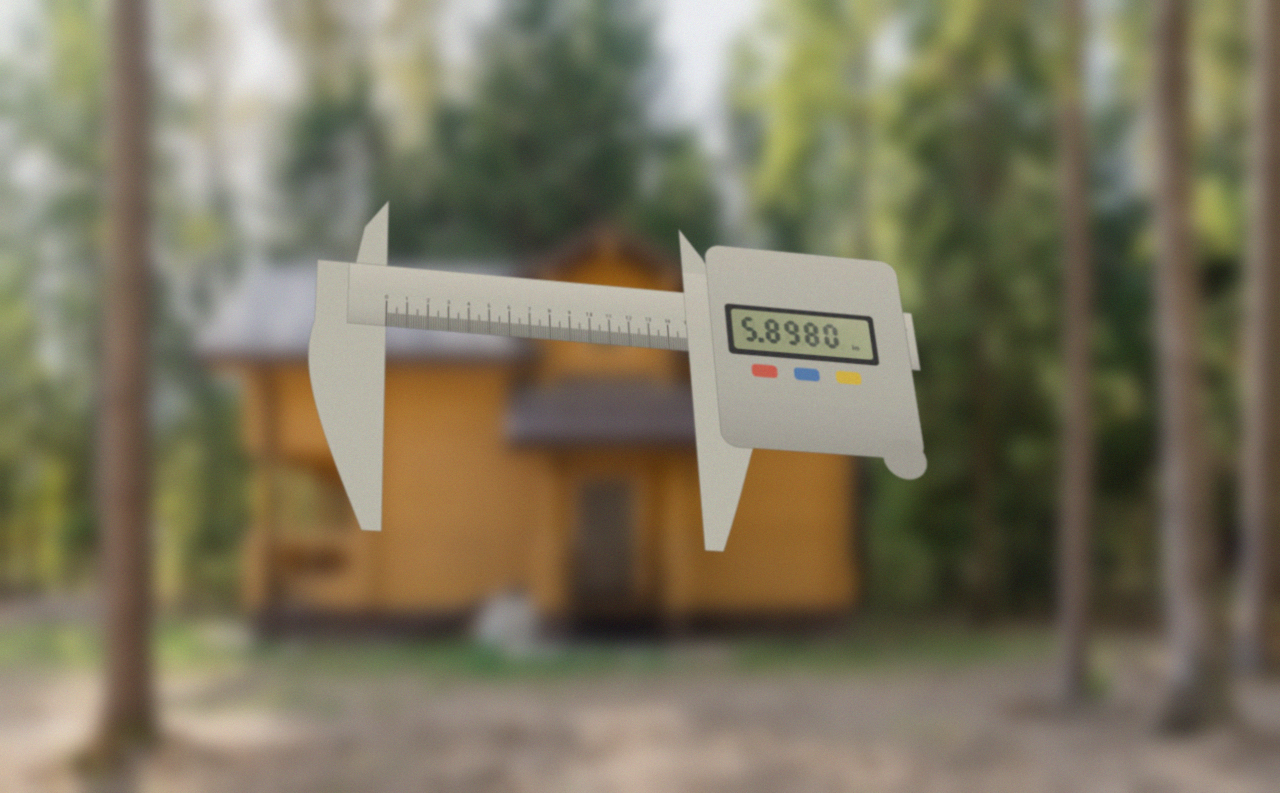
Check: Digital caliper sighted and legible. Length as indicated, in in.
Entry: 5.8980 in
